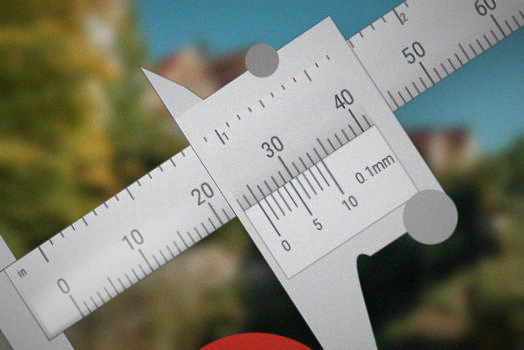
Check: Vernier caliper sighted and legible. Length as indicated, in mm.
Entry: 25.0 mm
